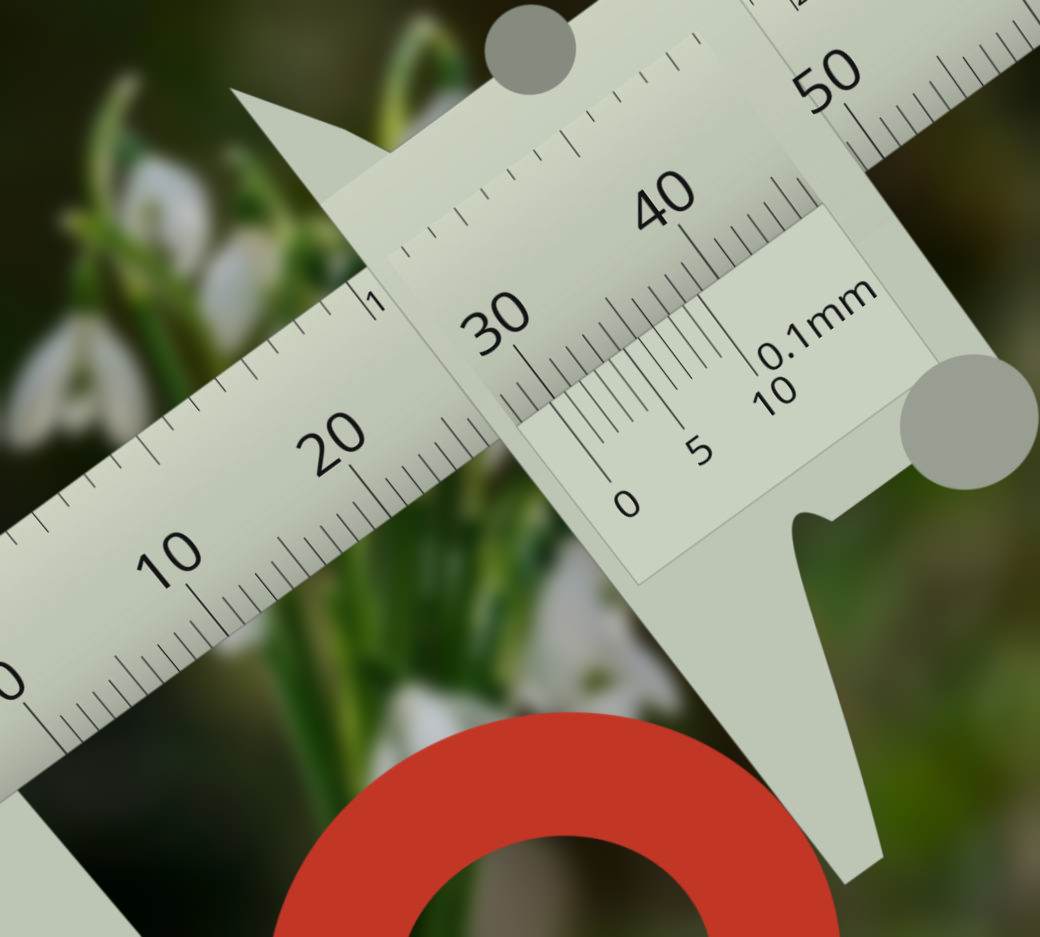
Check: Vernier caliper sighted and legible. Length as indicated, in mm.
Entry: 29.7 mm
